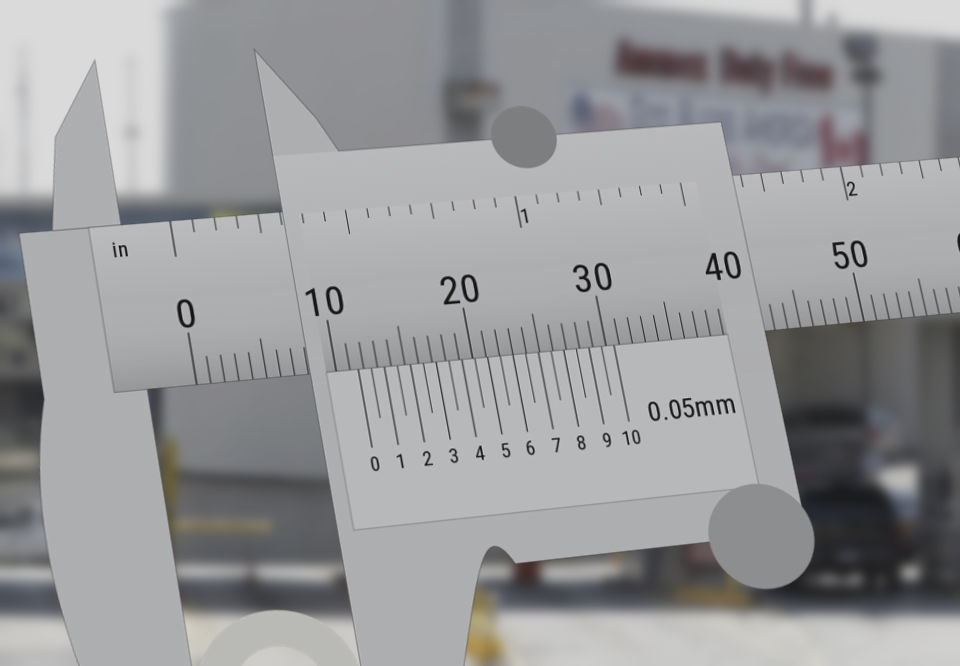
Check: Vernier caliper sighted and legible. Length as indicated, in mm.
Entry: 11.6 mm
